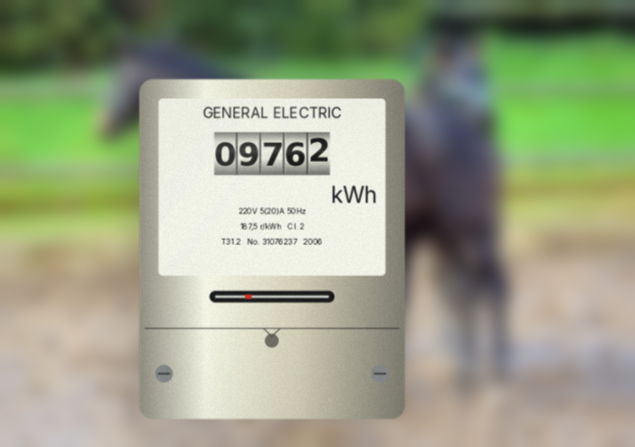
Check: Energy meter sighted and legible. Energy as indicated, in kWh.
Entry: 9762 kWh
